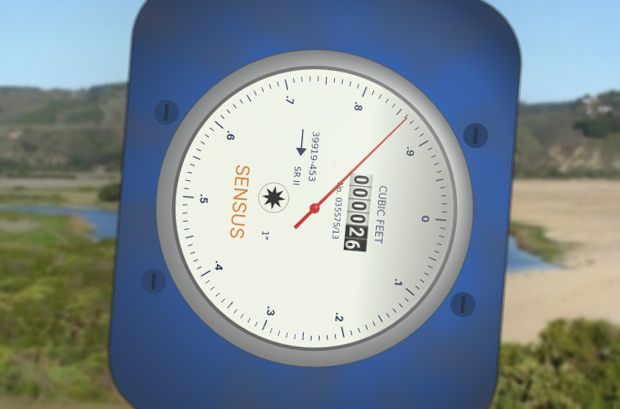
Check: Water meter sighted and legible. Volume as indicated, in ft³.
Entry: 25.86 ft³
